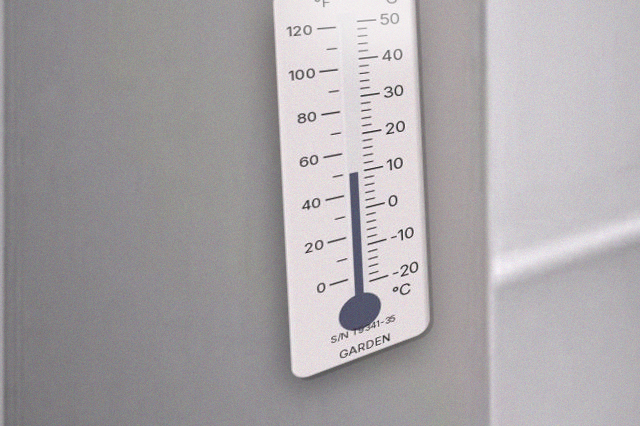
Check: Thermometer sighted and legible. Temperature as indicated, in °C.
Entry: 10 °C
